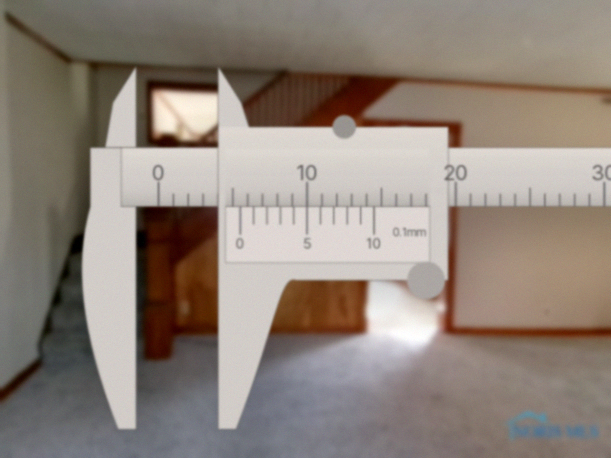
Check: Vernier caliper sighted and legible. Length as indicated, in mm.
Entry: 5.5 mm
